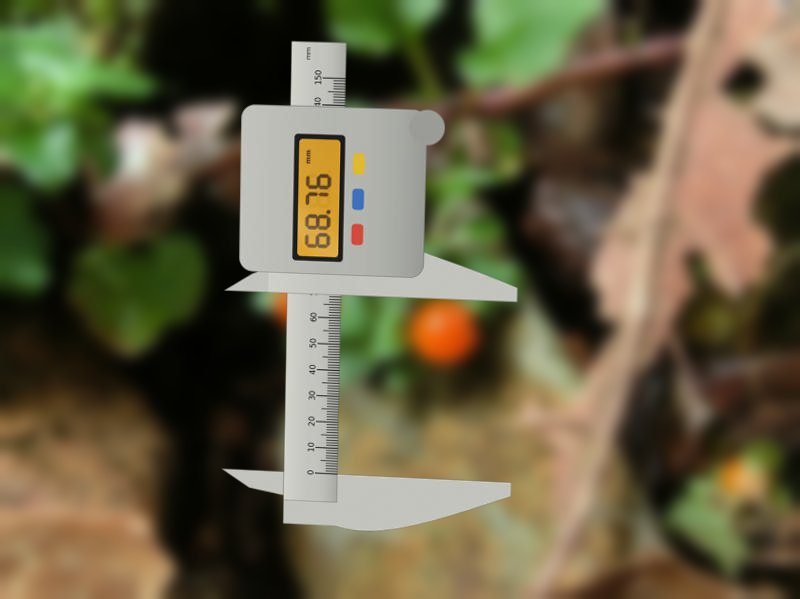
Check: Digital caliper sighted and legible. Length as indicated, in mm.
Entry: 68.76 mm
